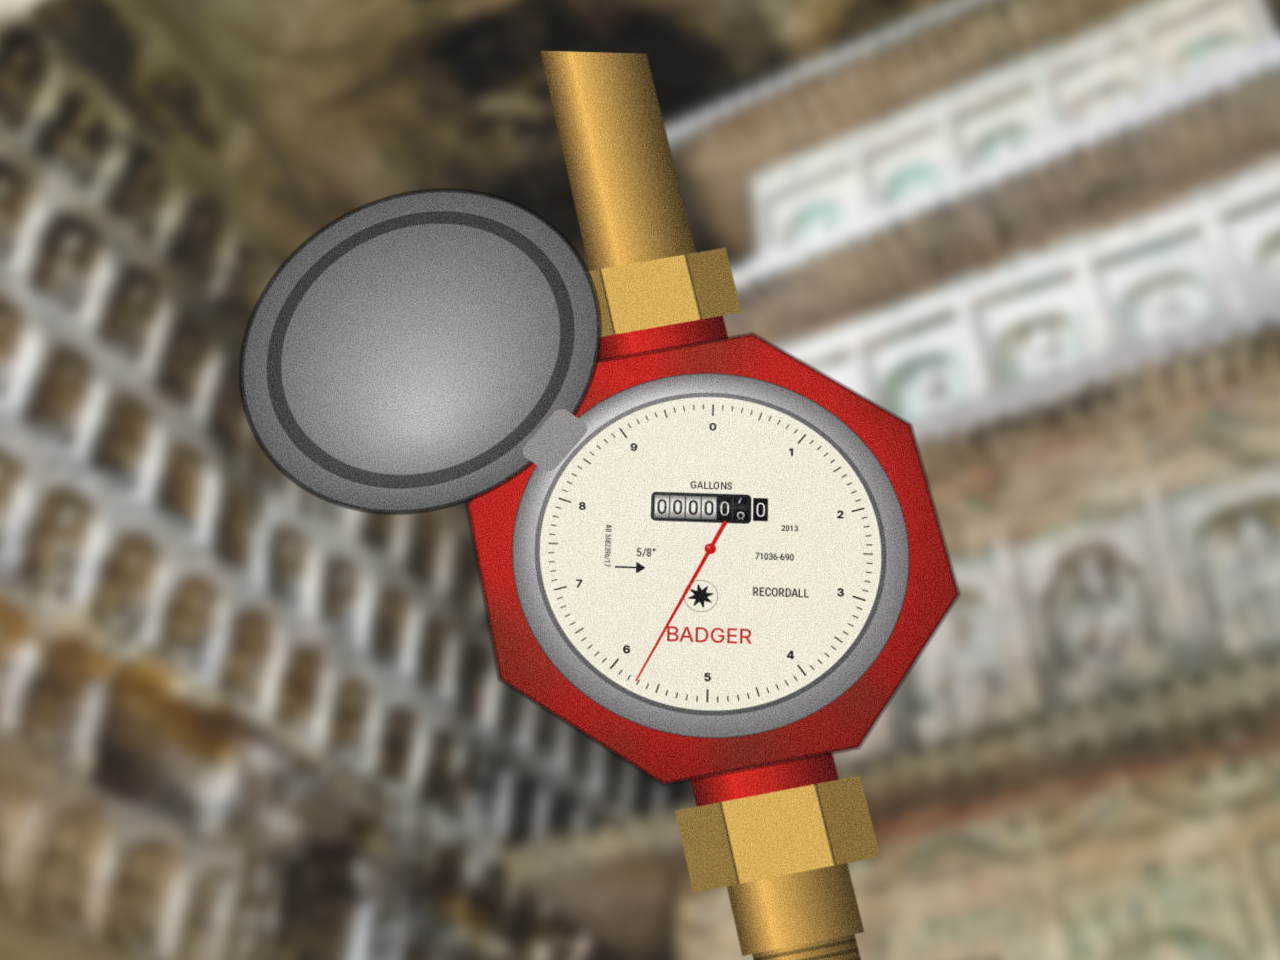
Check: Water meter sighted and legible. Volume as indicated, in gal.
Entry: 75.7 gal
